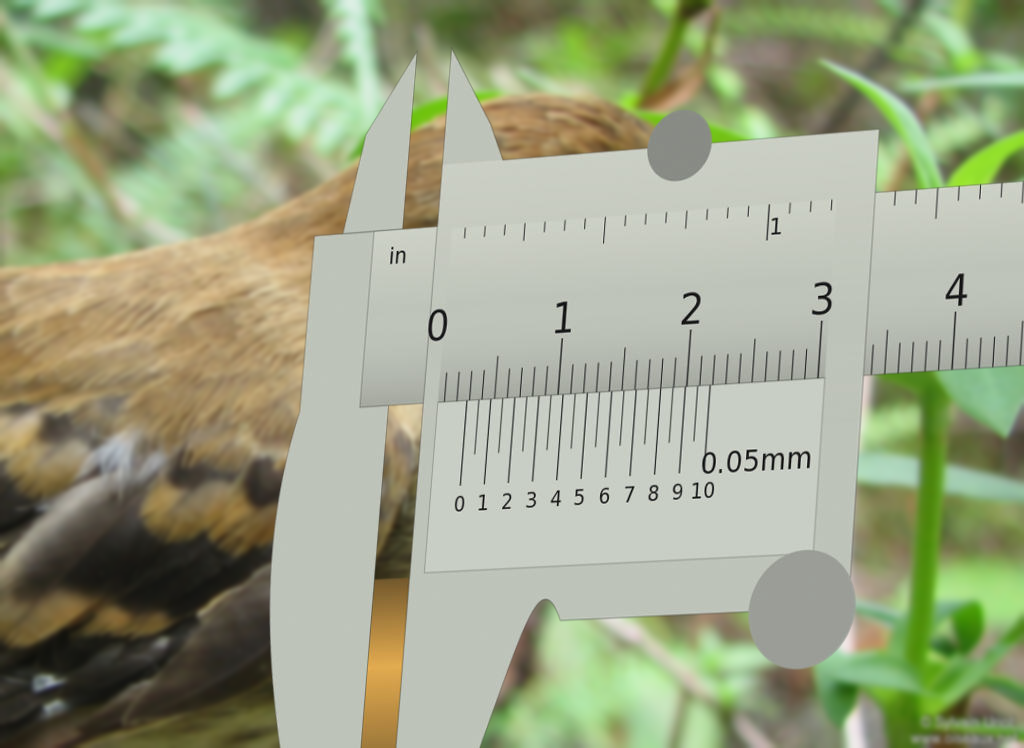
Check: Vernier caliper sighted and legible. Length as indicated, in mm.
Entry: 2.8 mm
